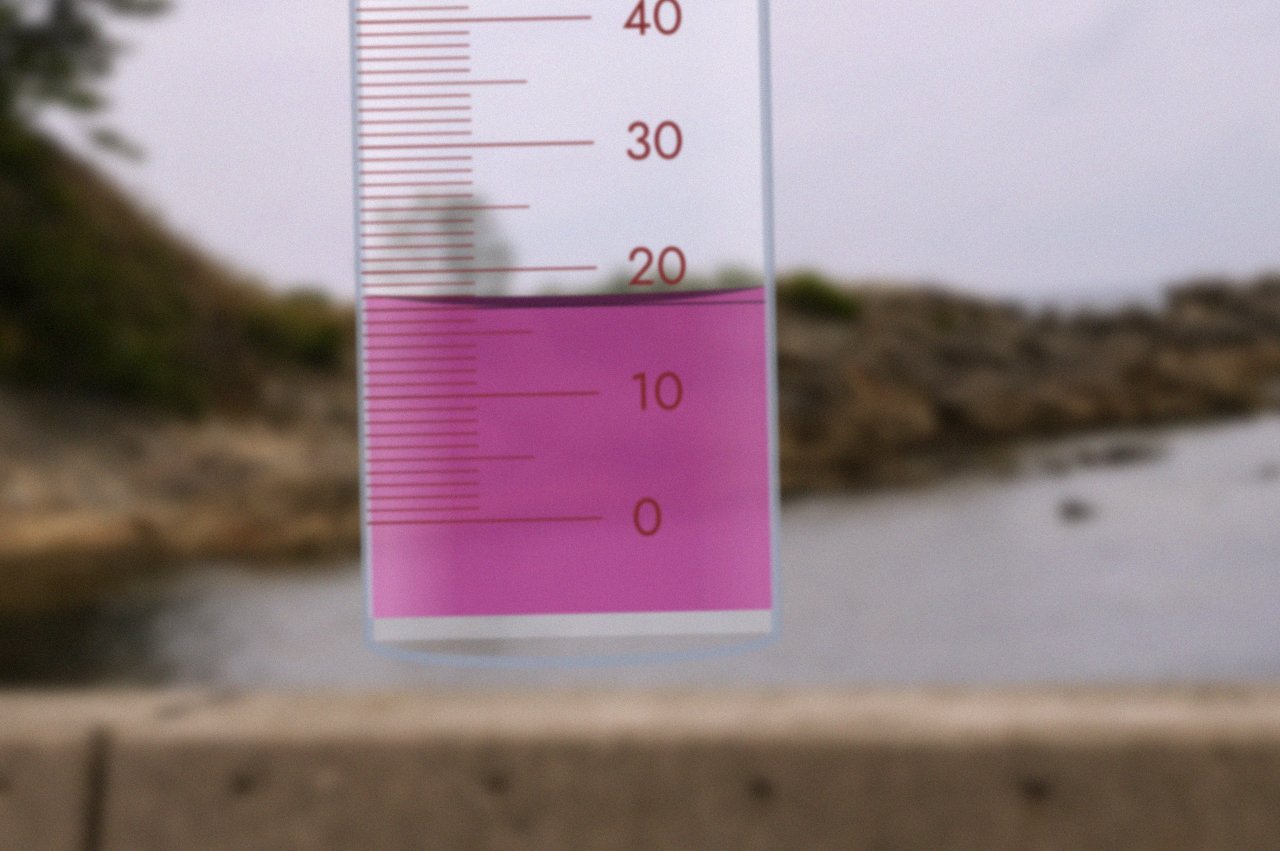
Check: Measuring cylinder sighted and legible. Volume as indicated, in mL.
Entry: 17 mL
